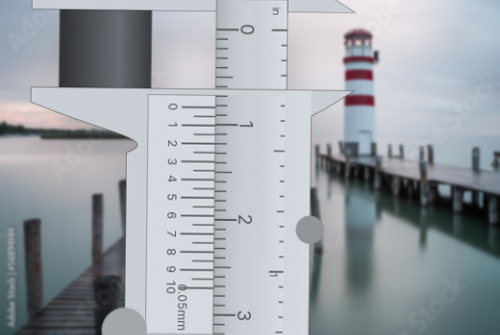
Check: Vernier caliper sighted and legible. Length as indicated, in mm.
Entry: 8.2 mm
